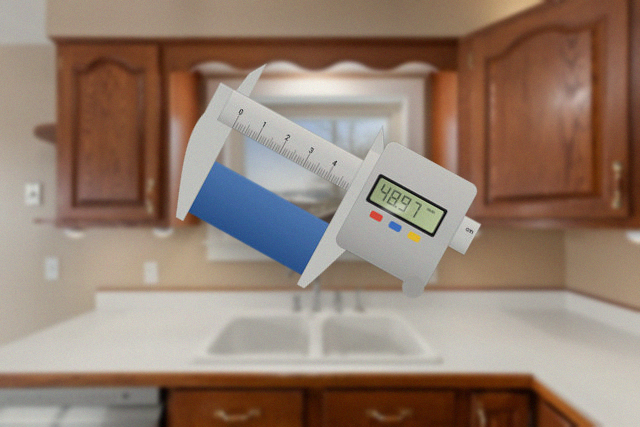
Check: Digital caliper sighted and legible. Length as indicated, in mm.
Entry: 48.97 mm
